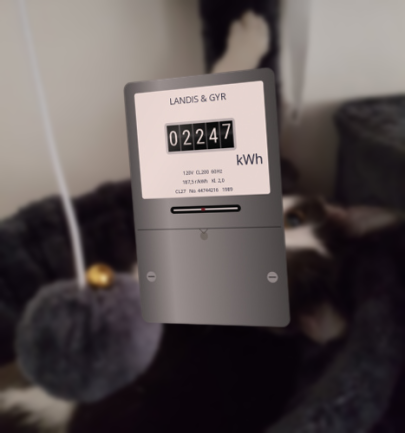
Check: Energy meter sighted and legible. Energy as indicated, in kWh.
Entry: 2247 kWh
